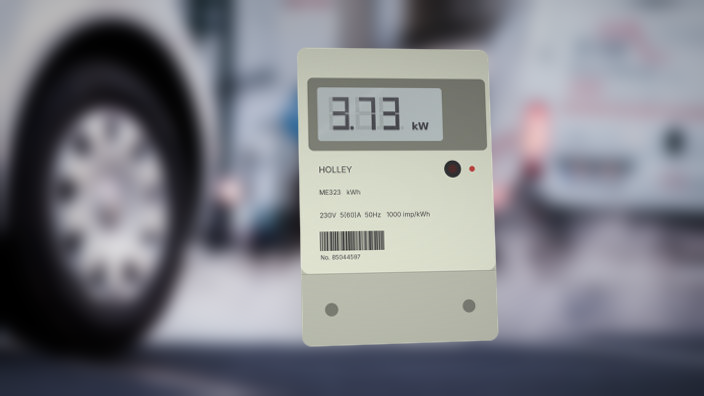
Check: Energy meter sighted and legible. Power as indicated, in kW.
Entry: 3.73 kW
